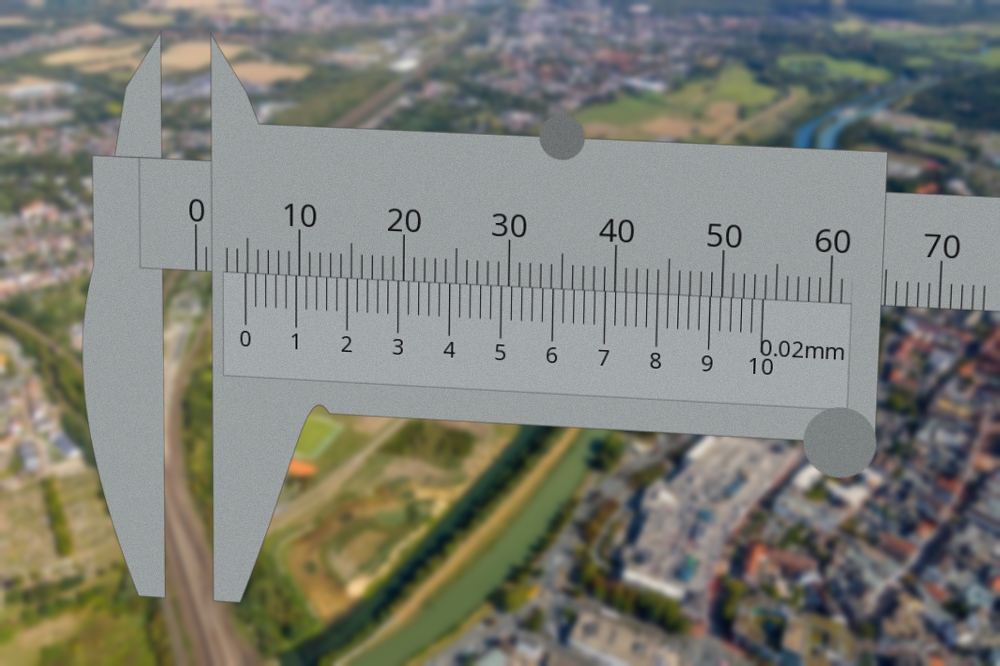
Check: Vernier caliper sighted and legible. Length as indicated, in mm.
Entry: 4.8 mm
